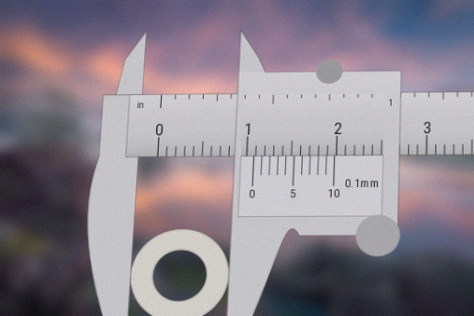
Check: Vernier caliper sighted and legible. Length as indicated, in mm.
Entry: 10.8 mm
